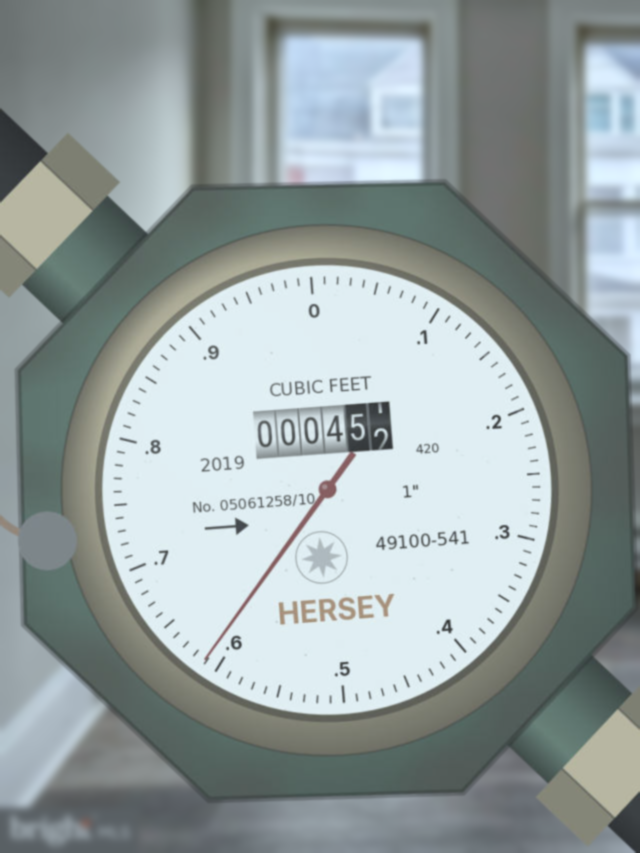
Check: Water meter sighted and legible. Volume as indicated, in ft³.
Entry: 451.61 ft³
